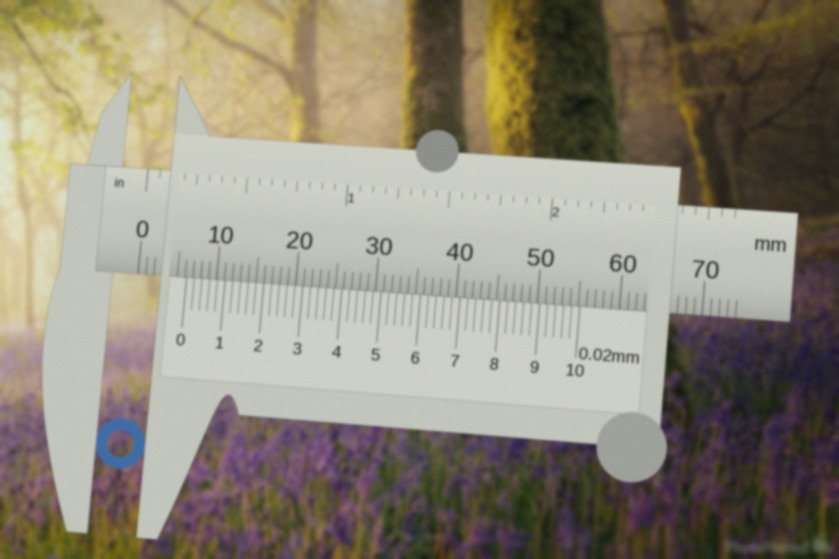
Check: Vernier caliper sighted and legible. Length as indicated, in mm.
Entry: 6.2 mm
